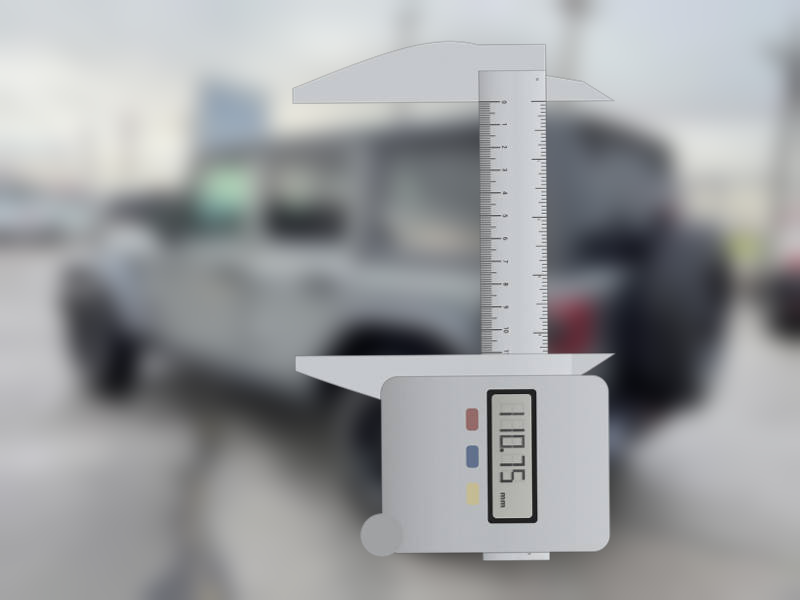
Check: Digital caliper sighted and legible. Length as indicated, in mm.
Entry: 110.75 mm
